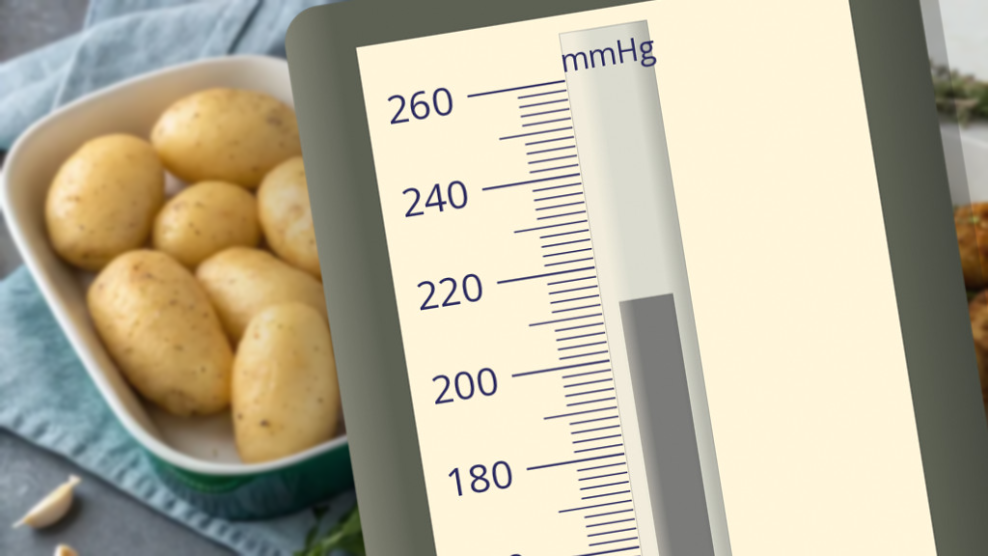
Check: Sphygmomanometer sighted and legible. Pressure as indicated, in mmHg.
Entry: 212 mmHg
